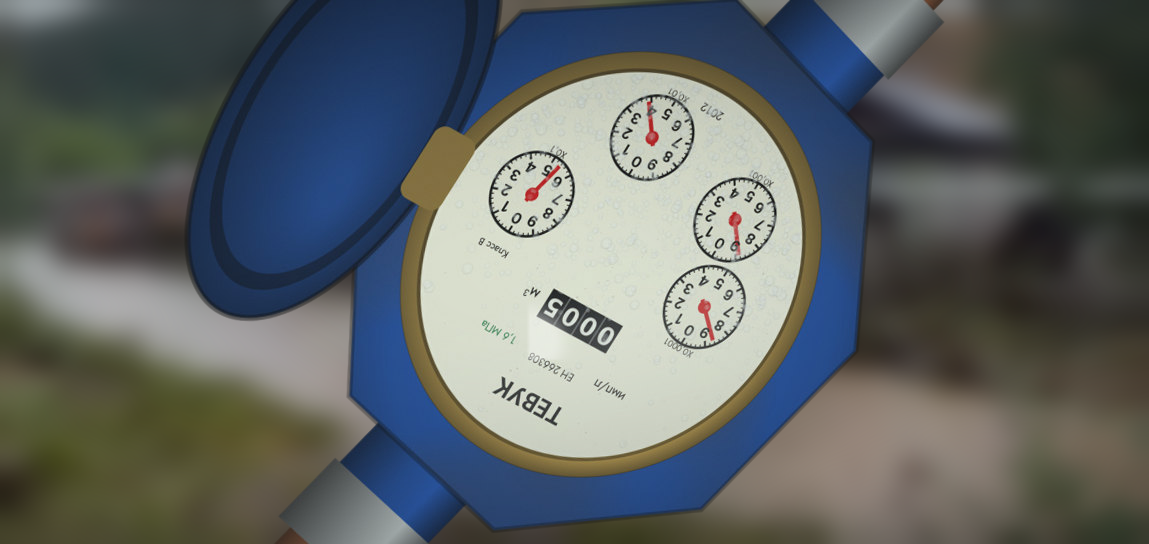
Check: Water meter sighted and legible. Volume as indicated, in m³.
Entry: 5.5388 m³
